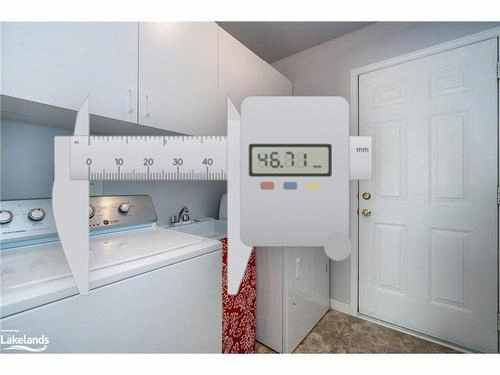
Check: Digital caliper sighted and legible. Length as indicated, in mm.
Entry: 46.71 mm
